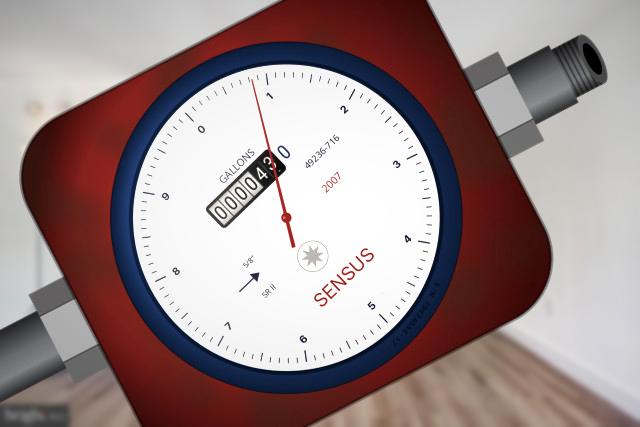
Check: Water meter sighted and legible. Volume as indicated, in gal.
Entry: 430.8 gal
